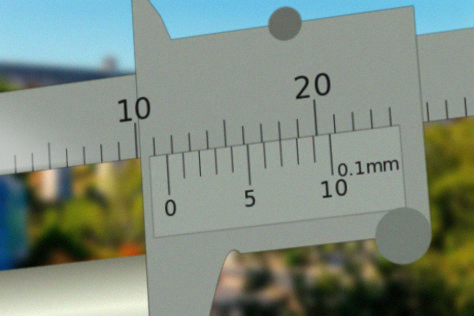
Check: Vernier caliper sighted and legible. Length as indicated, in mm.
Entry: 11.7 mm
